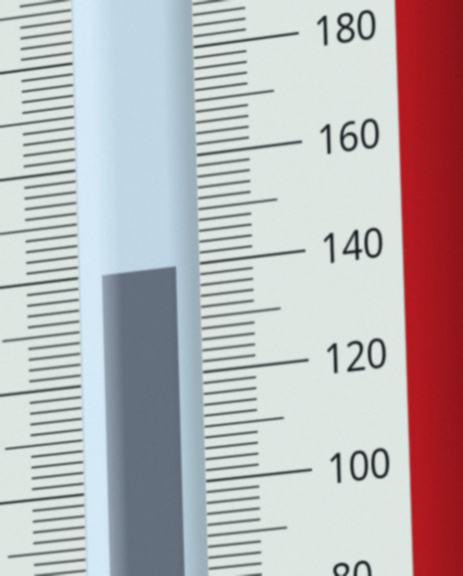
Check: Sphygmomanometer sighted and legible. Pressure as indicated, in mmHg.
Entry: 140 mmHg
